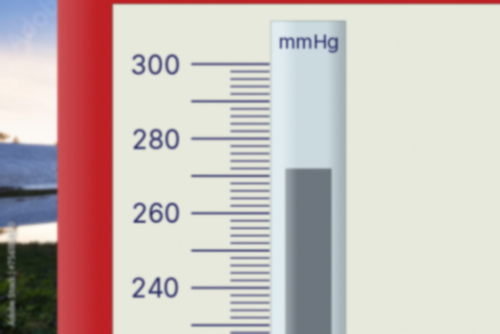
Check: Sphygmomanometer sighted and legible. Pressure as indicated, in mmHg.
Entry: 272 mmHg
